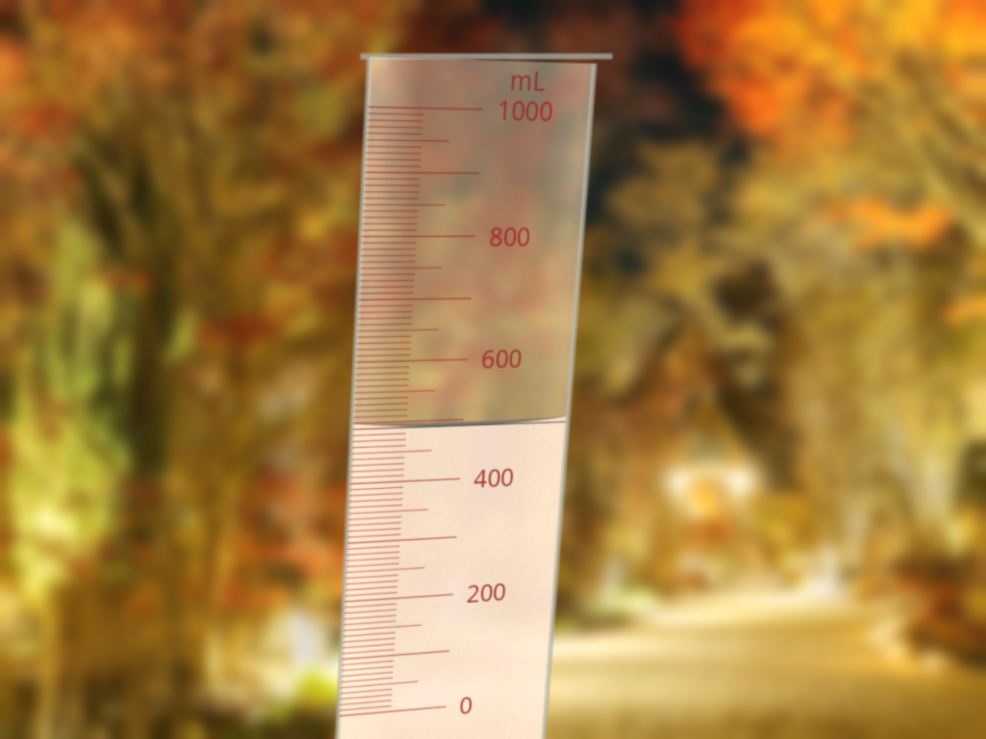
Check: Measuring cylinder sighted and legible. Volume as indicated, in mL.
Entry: 490 mL
